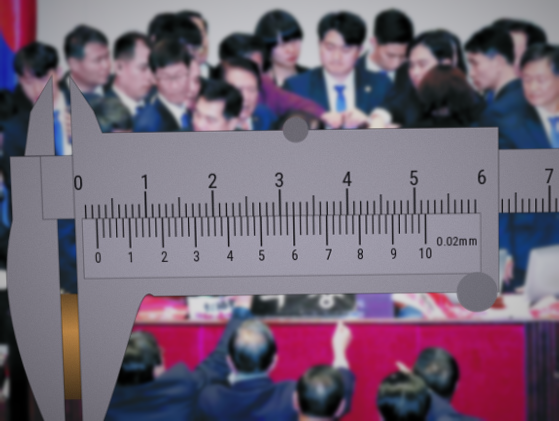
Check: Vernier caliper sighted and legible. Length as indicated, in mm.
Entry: 2.6 mm
